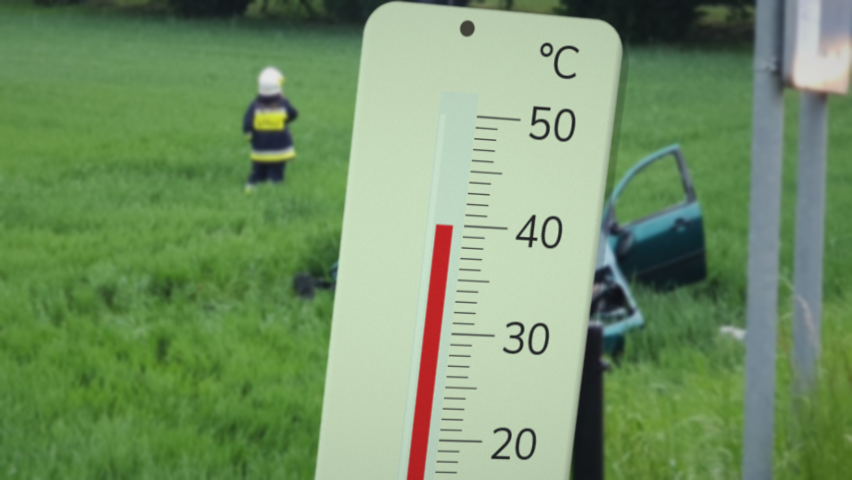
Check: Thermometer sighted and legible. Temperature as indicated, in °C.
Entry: 40 °C
